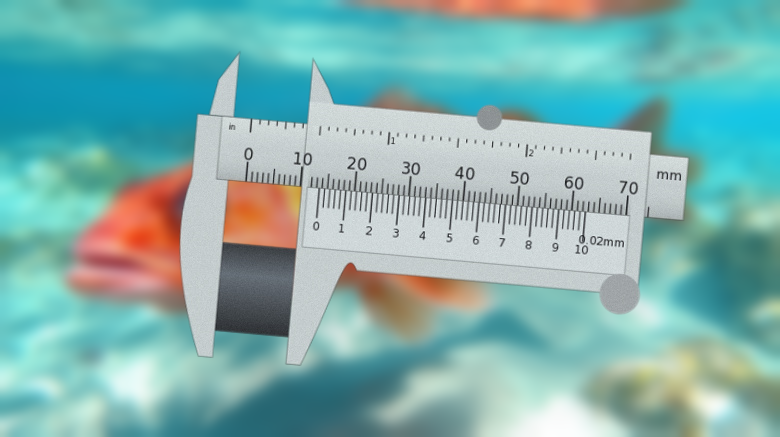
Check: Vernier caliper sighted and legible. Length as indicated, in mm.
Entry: 13.5 mm
